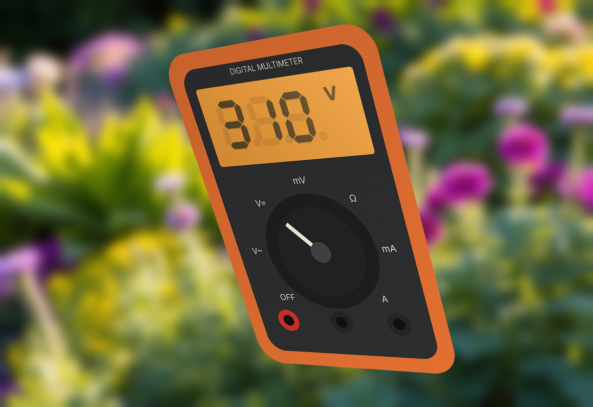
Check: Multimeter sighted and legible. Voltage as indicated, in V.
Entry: 310 V
